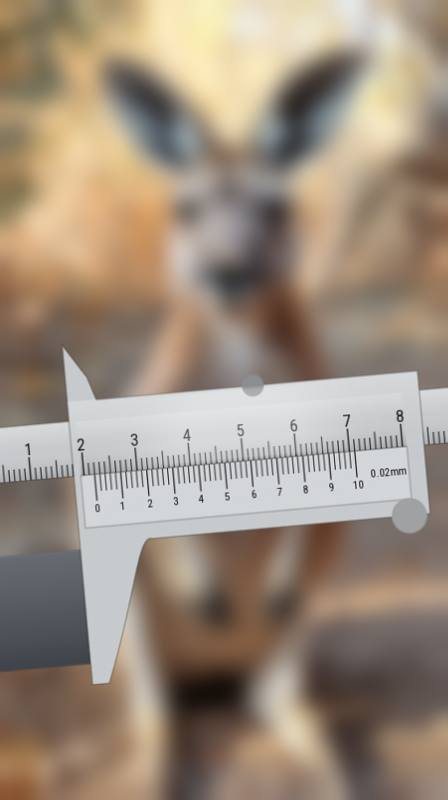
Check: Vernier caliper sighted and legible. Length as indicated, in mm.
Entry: 22.0 mm
